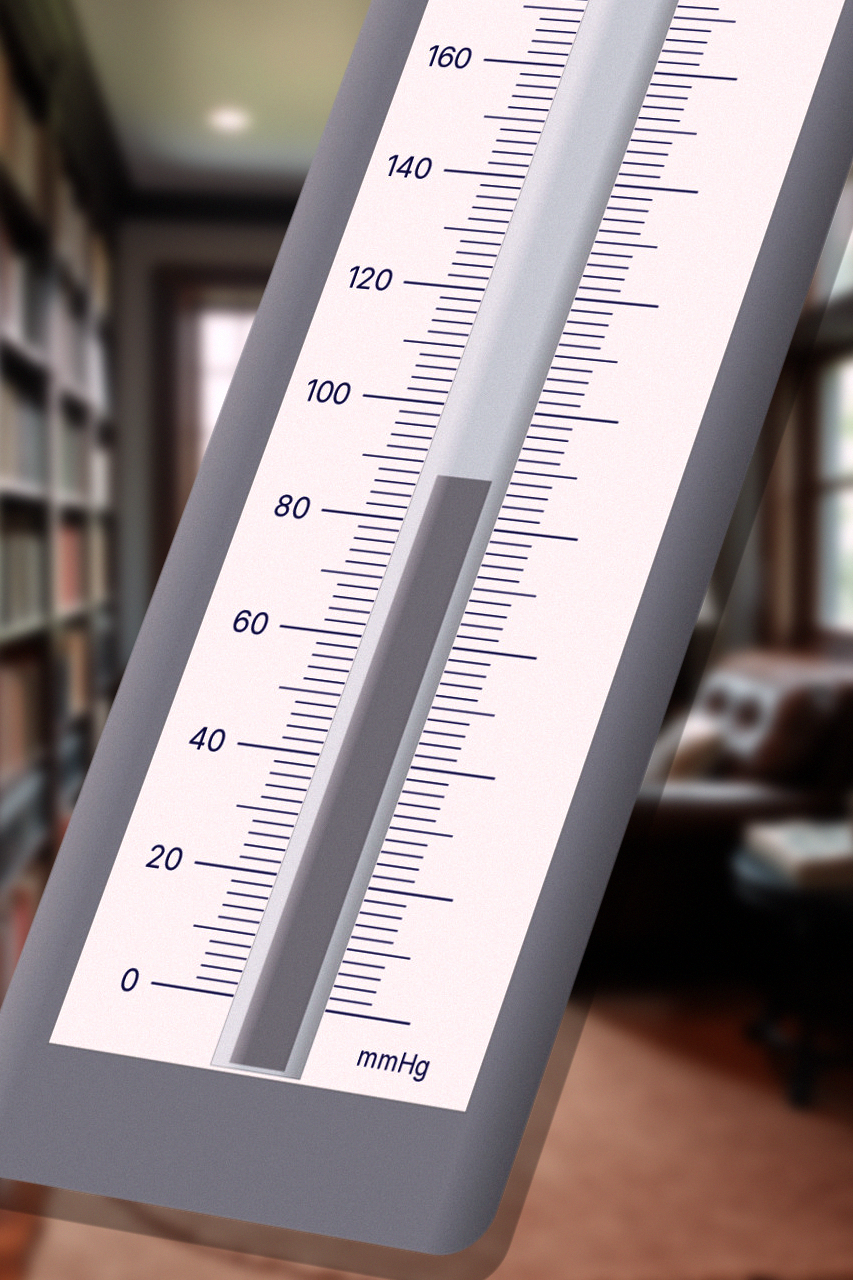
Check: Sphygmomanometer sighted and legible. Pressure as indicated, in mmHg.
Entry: 88 mmHg
